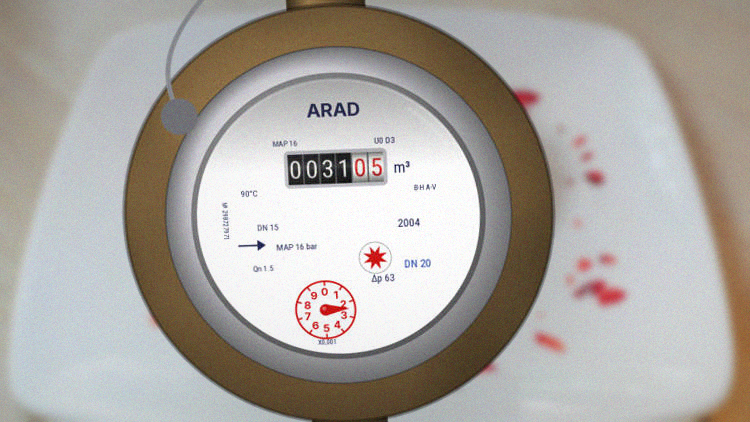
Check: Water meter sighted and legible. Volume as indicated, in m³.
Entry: 31.052 m³
